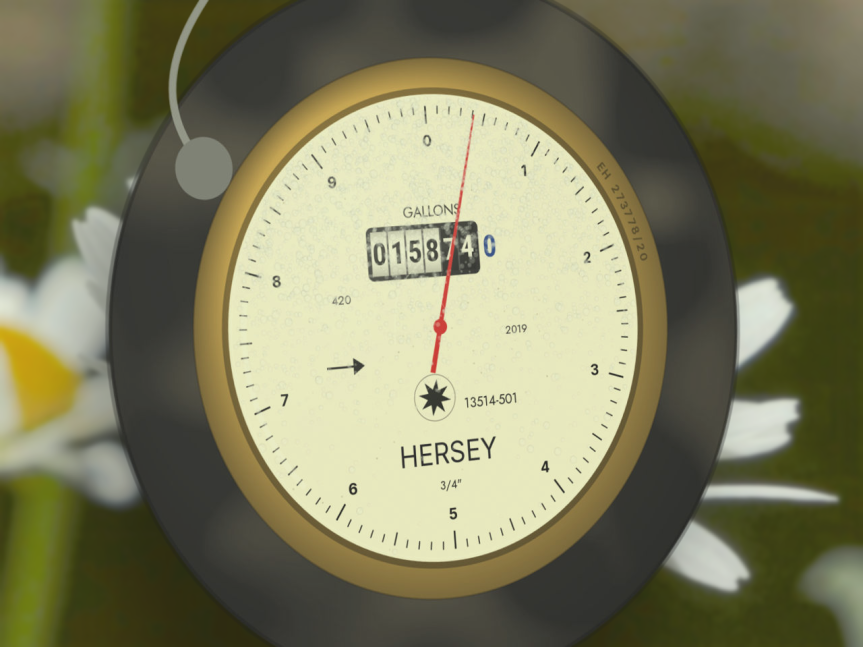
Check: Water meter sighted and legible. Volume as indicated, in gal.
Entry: 158740.4 gal
